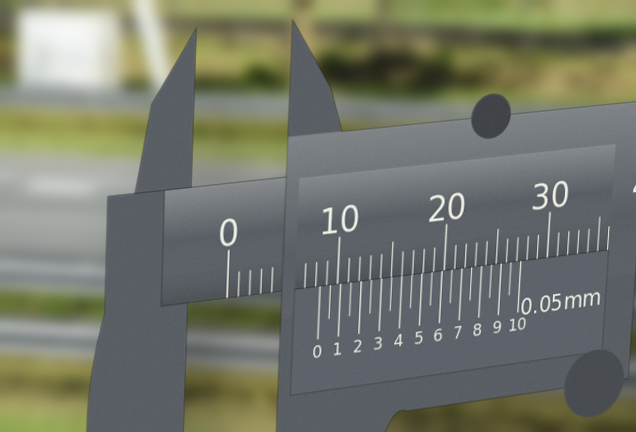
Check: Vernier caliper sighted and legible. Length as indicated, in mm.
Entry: 8.4 mm
